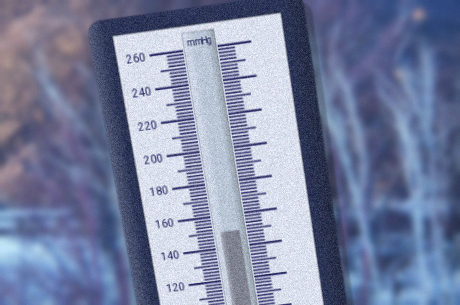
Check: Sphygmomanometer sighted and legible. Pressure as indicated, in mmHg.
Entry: 150 mmHg
